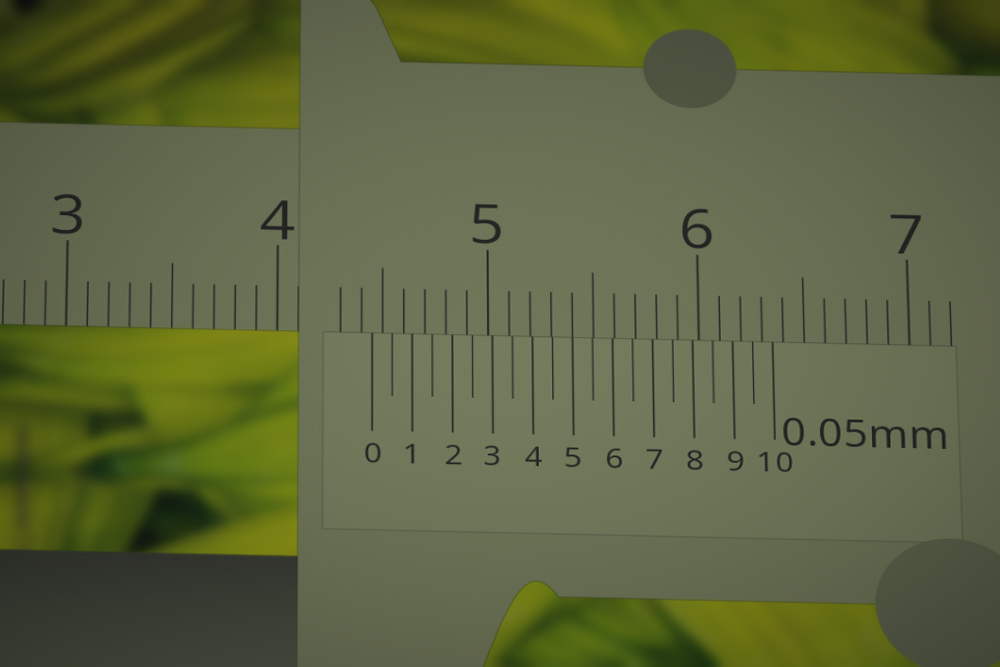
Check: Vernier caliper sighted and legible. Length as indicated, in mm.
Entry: 44.5 mm
